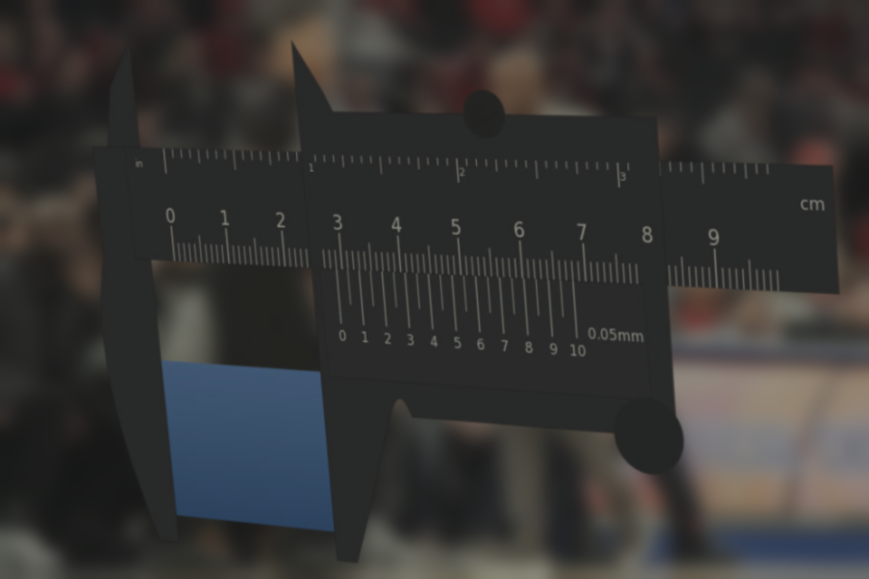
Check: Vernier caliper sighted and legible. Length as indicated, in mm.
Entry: 29.0 mm
